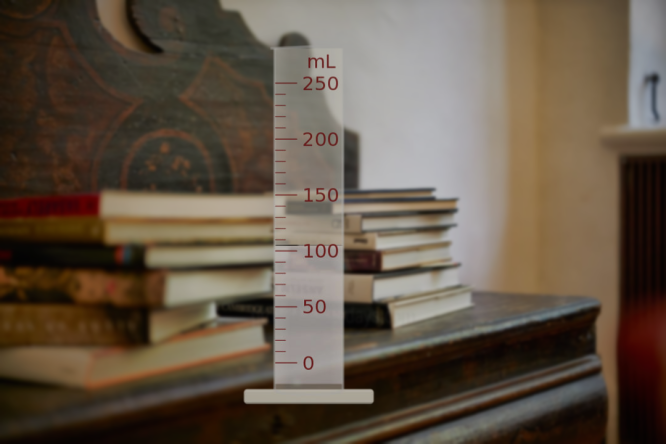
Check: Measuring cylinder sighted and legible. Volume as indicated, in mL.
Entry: 105 mL
